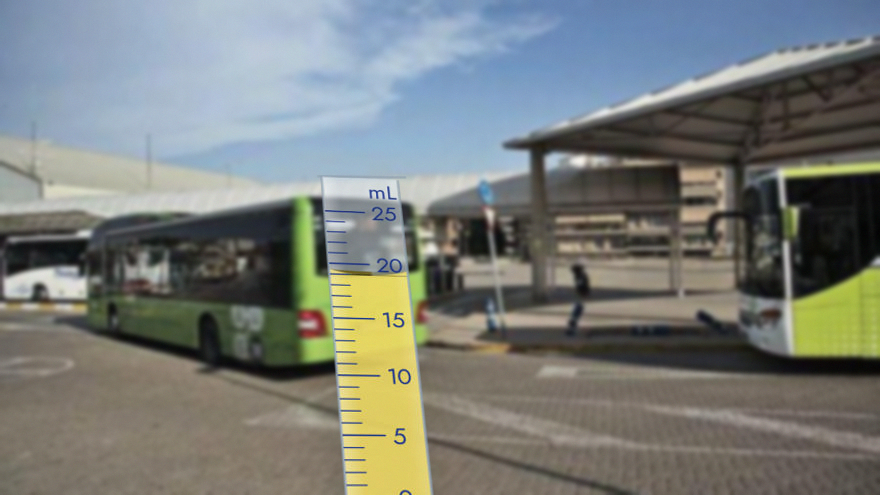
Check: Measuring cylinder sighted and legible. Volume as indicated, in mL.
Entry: 19 mL
